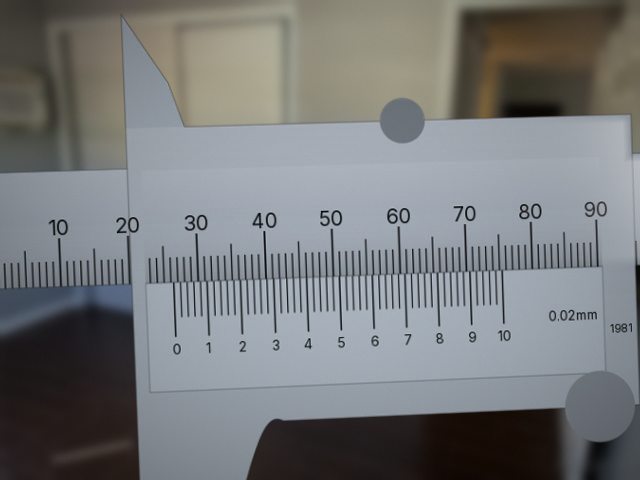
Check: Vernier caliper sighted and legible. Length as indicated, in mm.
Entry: 26.4 mm
